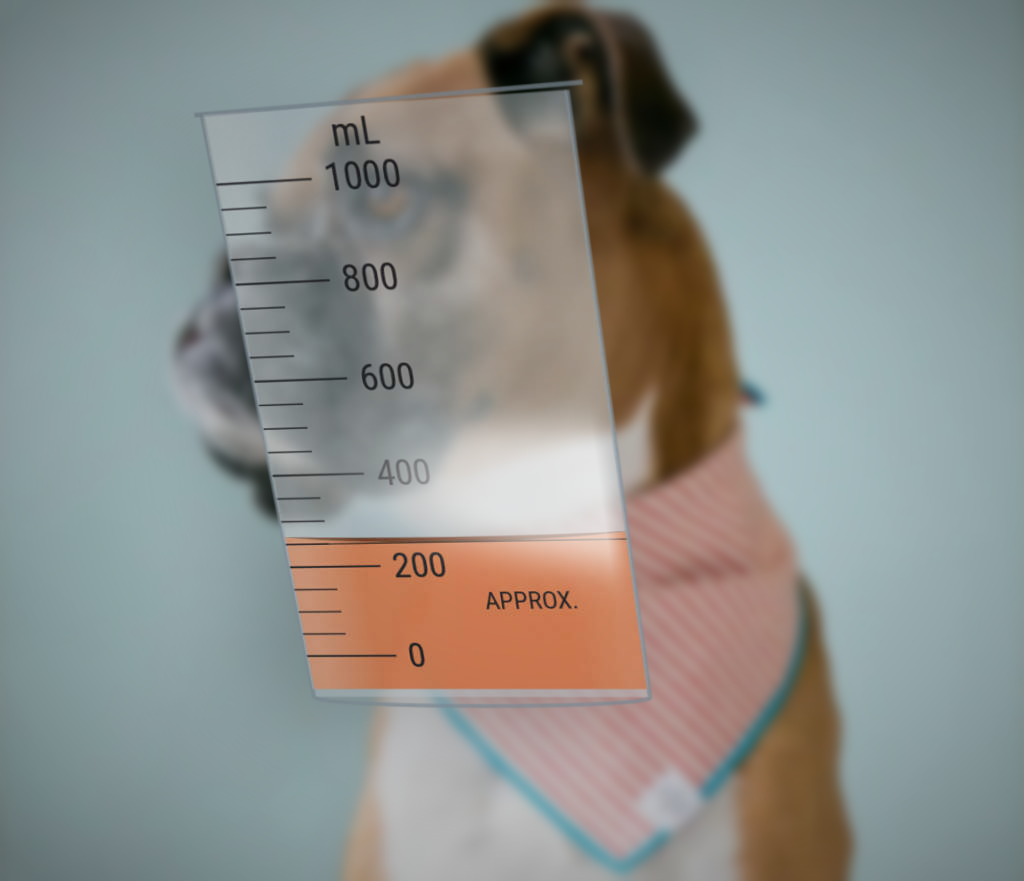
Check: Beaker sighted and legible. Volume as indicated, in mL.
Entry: 250 mL
